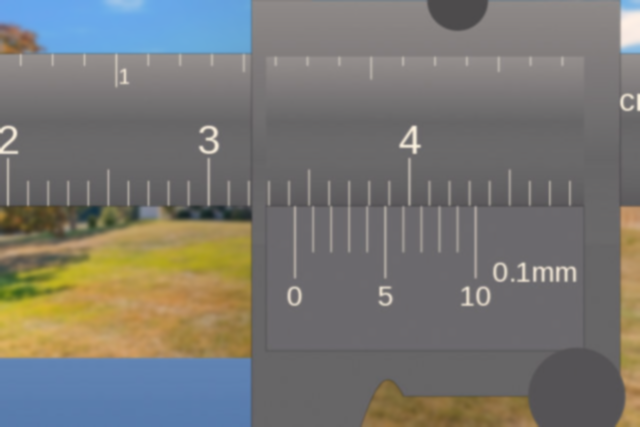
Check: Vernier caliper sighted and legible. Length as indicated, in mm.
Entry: 34.3 mm
